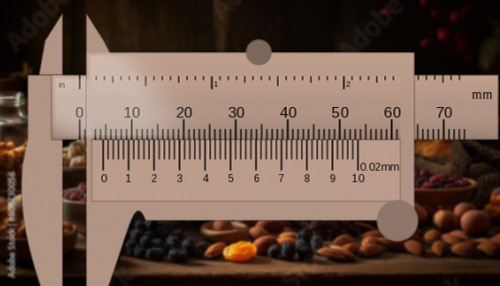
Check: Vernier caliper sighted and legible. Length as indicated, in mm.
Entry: 4.5 mm
